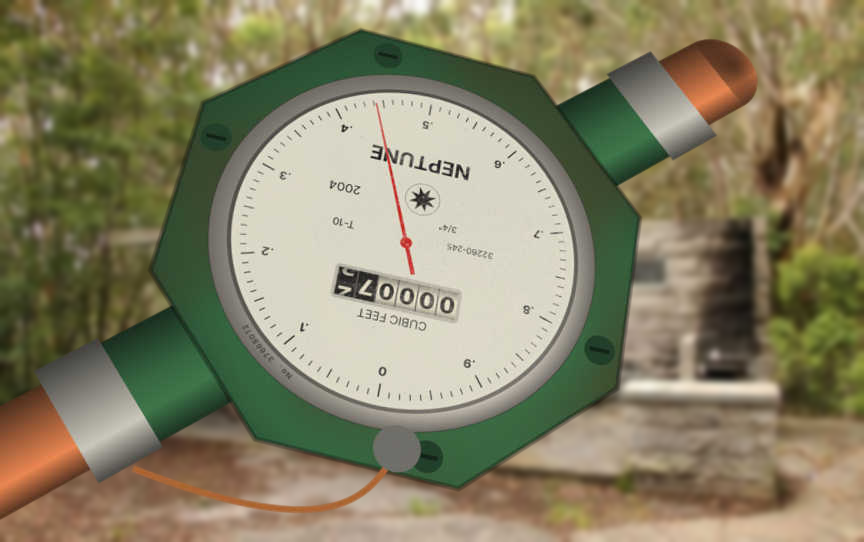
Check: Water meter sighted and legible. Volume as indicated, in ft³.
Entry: 72.44 ft³
